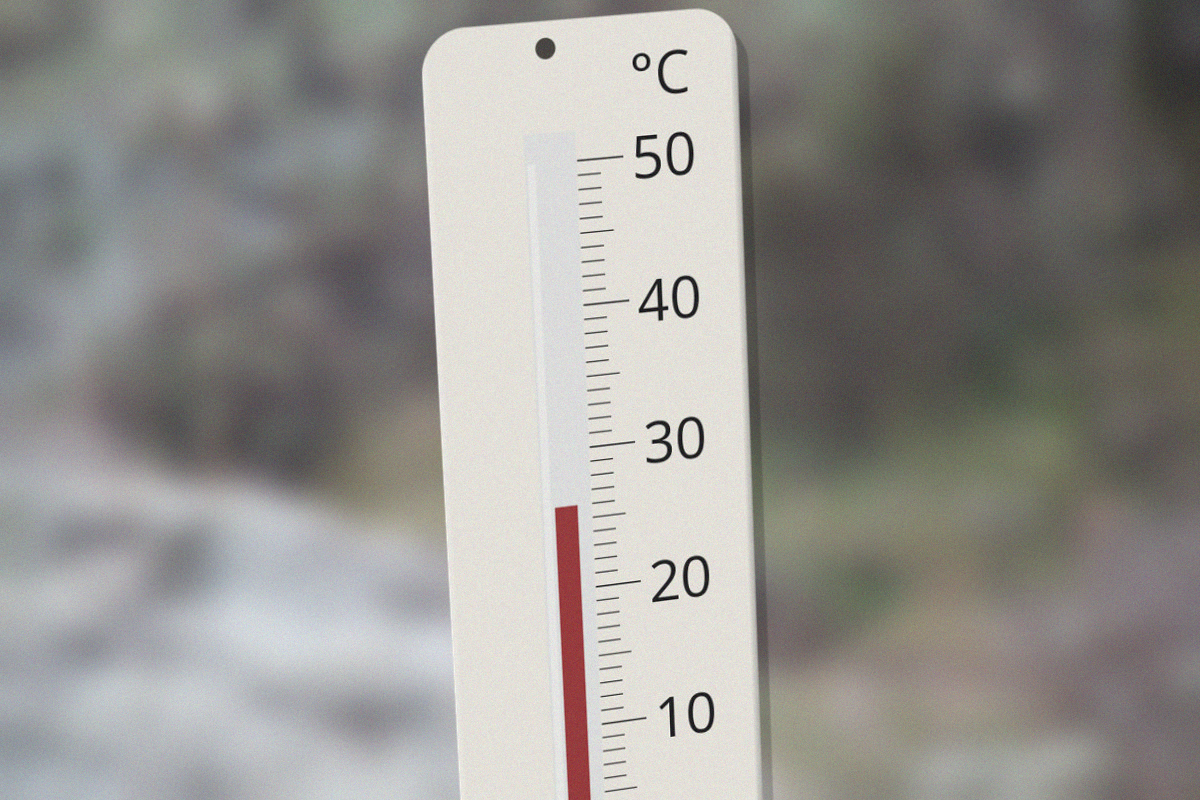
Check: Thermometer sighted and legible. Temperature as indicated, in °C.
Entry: 26 °C
